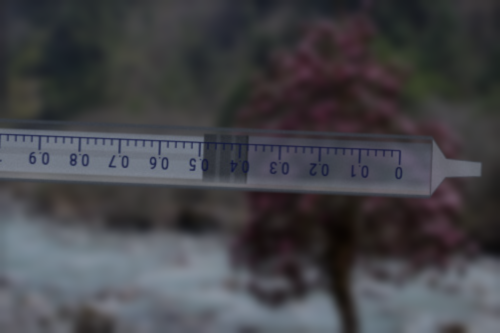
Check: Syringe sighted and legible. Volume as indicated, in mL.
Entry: 0.38 mL
